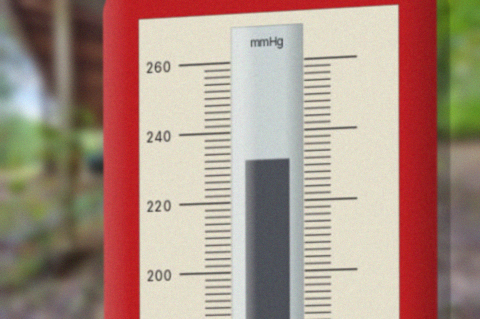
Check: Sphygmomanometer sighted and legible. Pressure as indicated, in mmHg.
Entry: 232 mmHg
